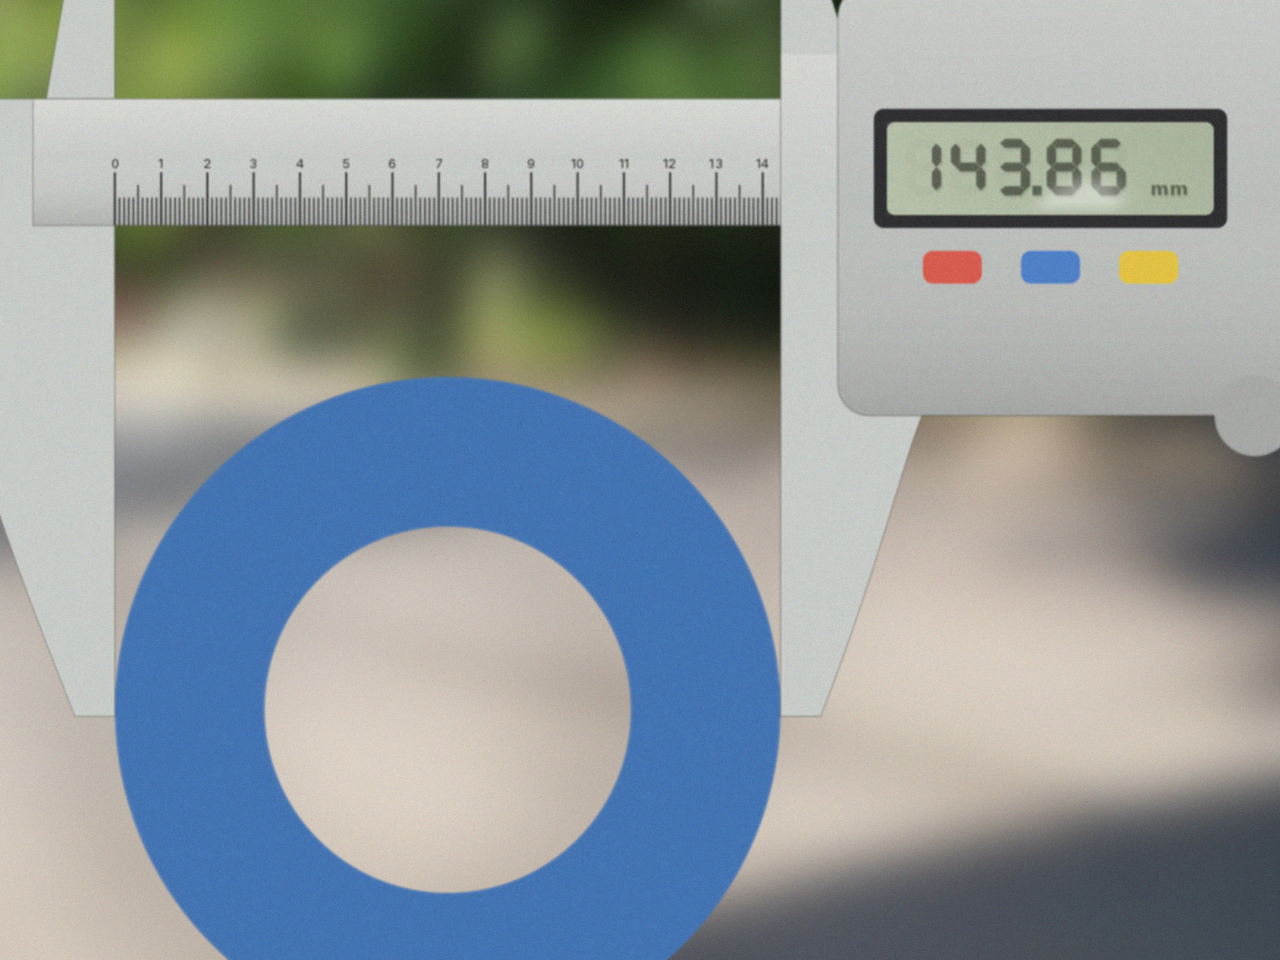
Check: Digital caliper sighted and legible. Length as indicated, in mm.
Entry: 143.86 mm
